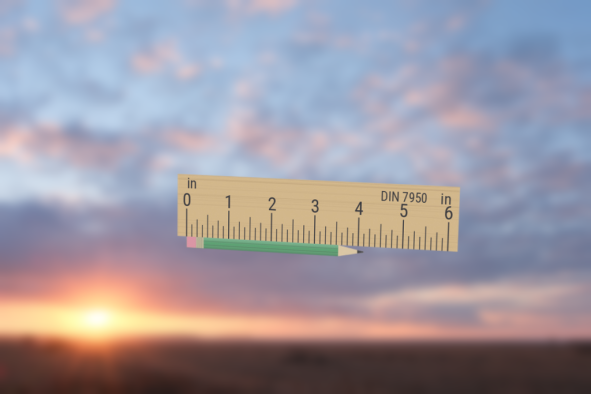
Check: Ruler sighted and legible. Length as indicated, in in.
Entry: 4.125 in
